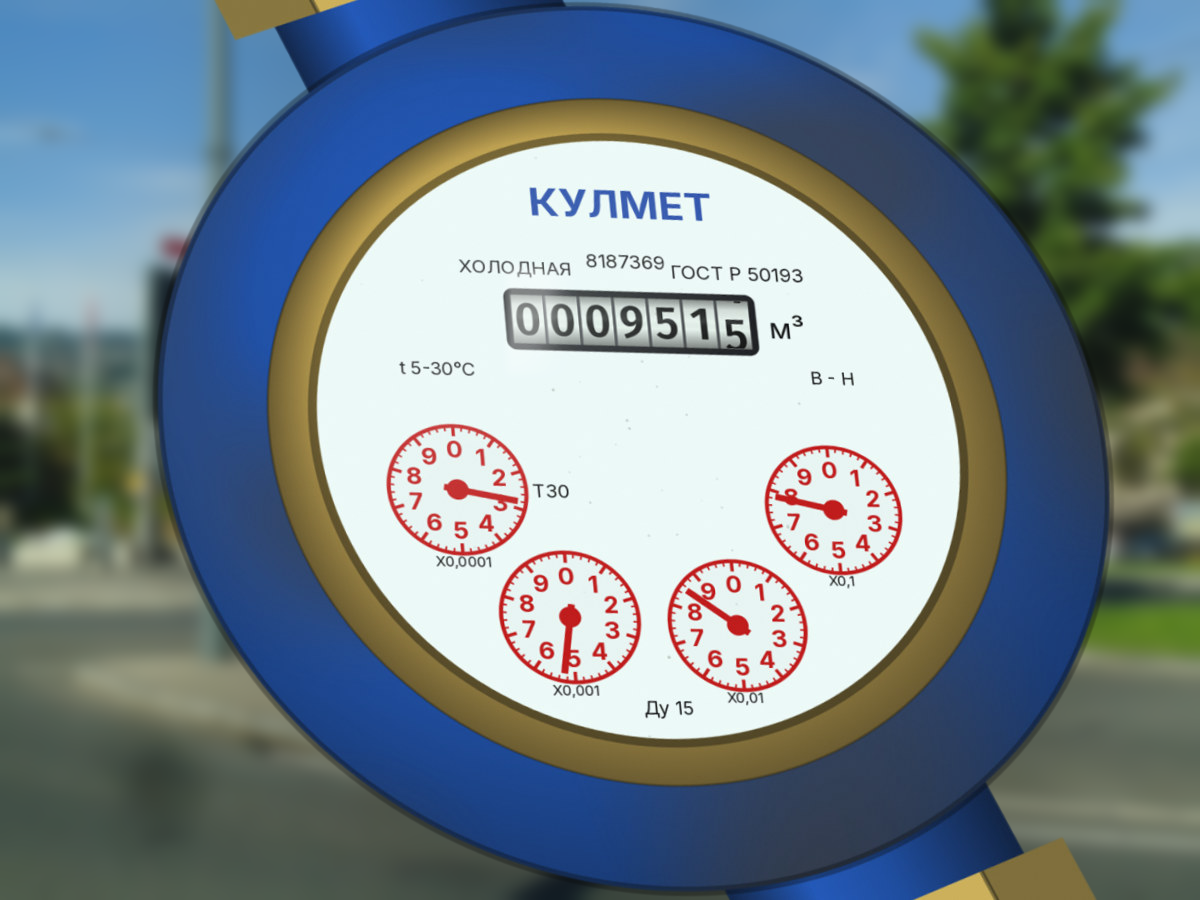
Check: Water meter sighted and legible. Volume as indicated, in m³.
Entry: 9514.7852 m³
